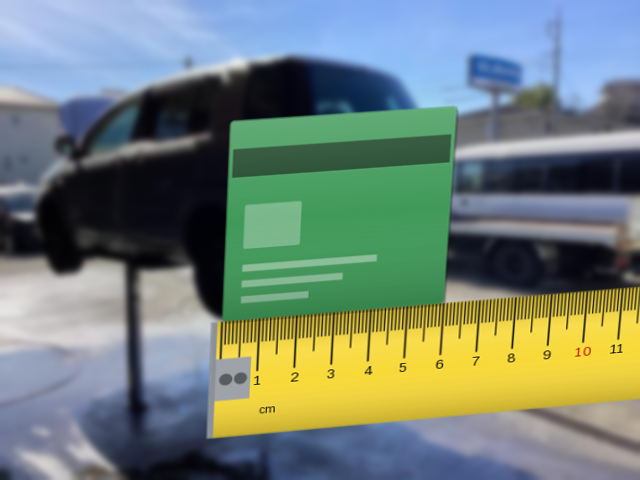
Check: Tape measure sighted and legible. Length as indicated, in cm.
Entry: 6 cm
